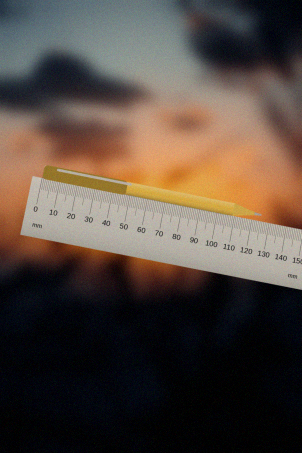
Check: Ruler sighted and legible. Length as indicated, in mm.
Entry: 125 mm
